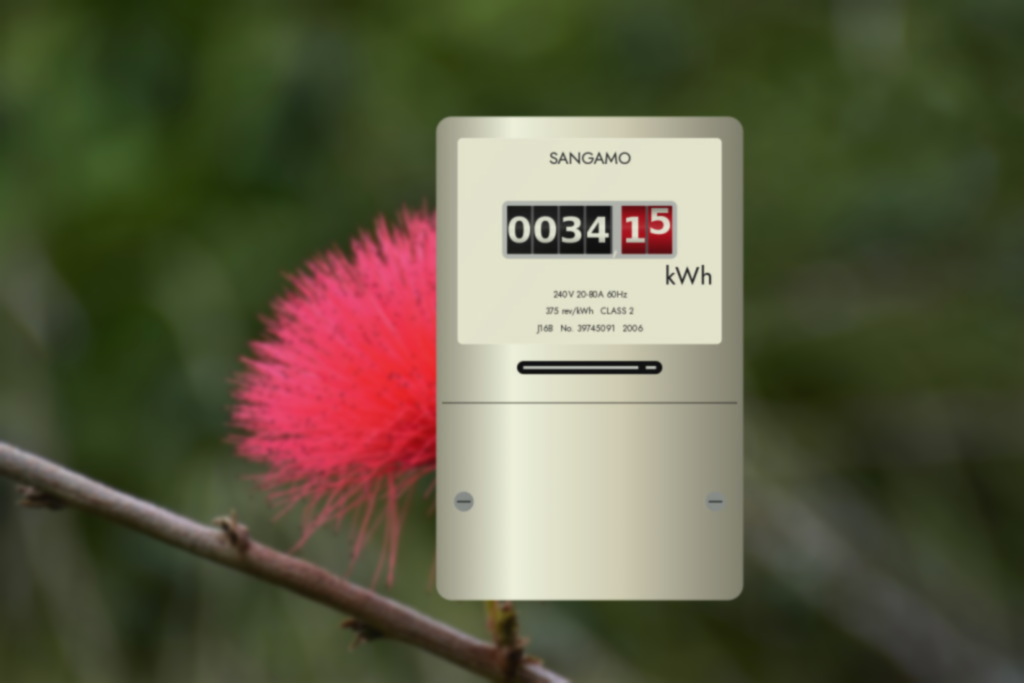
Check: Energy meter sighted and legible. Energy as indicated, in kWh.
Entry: 34.15 kWh
